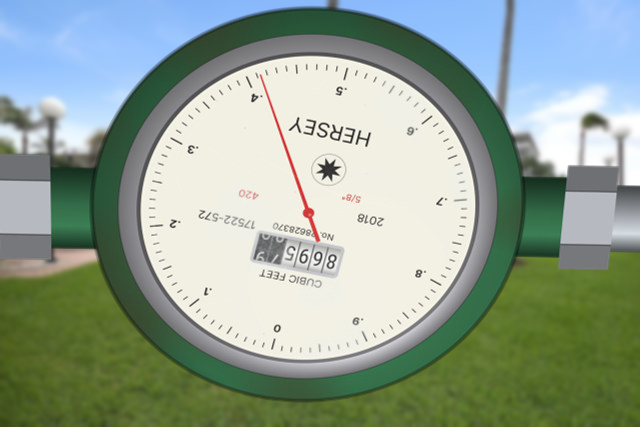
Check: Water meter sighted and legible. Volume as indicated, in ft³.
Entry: 869579.41 ft³
